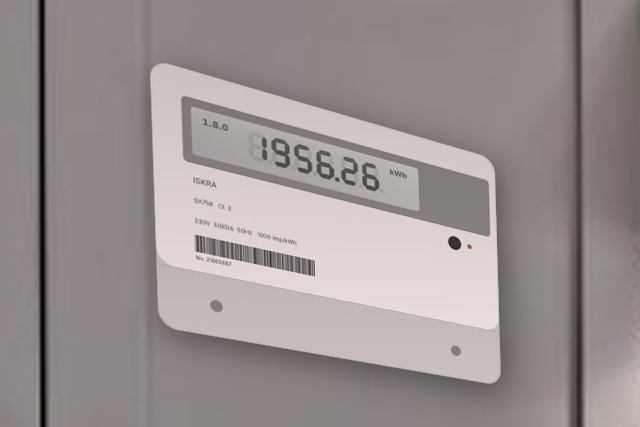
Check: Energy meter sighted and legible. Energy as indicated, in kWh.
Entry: 1956.26 kWh
